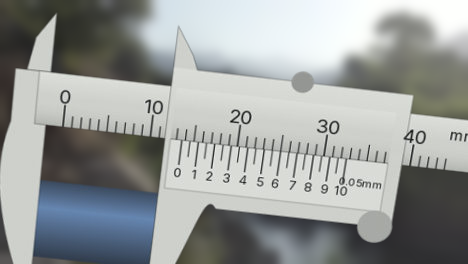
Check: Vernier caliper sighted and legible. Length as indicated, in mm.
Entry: 13.6 mm
